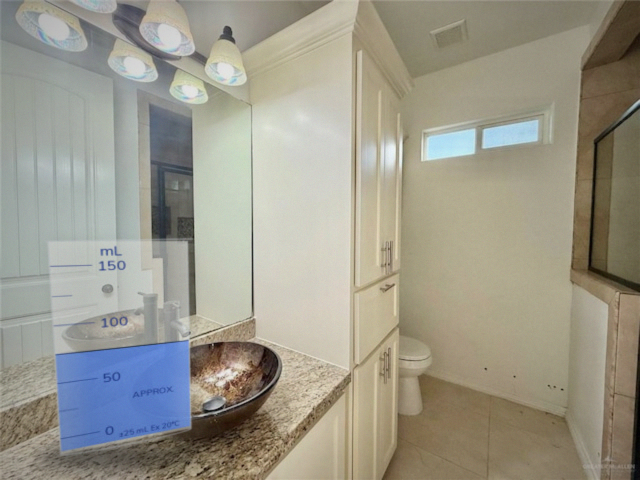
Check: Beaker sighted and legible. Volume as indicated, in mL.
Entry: 75 mL
